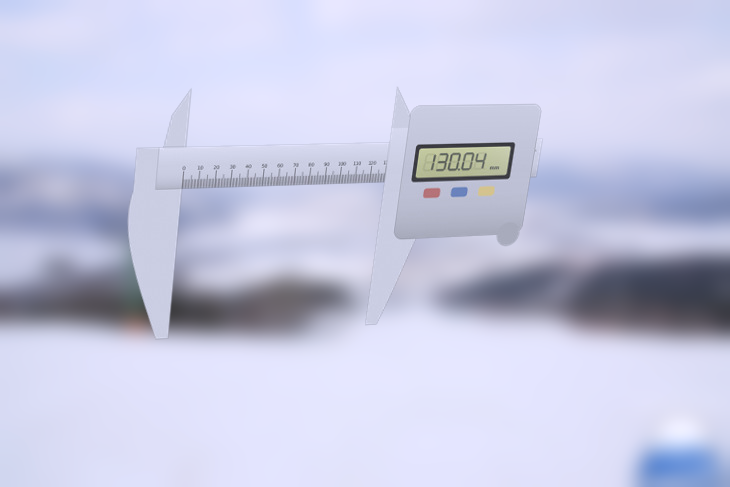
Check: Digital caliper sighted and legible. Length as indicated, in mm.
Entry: 130.04 mm
